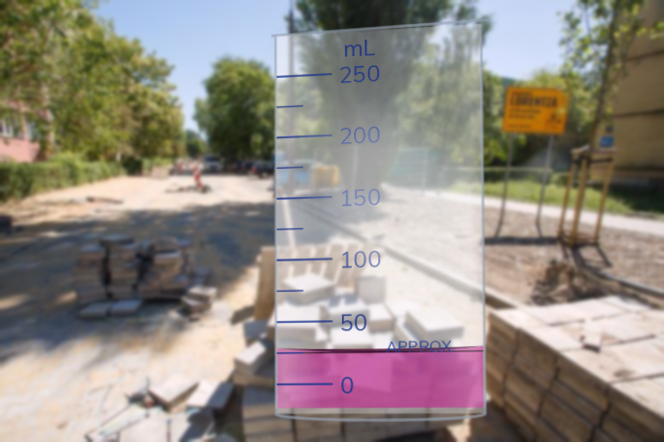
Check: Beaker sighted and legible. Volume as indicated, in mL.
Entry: 25 mL
